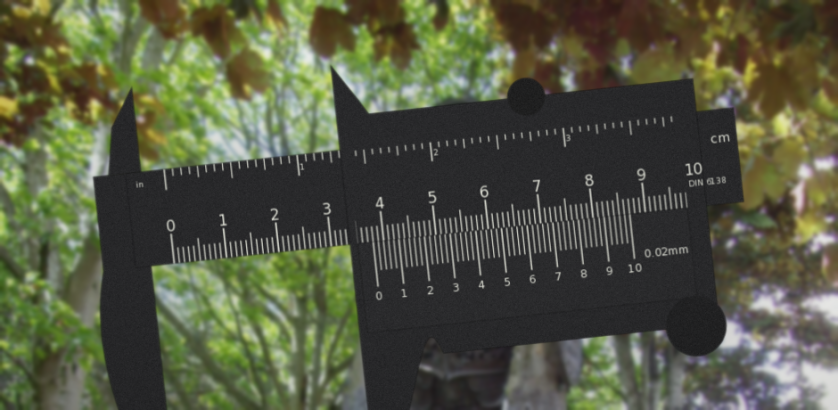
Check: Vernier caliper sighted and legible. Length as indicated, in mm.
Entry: 38.0 mm
